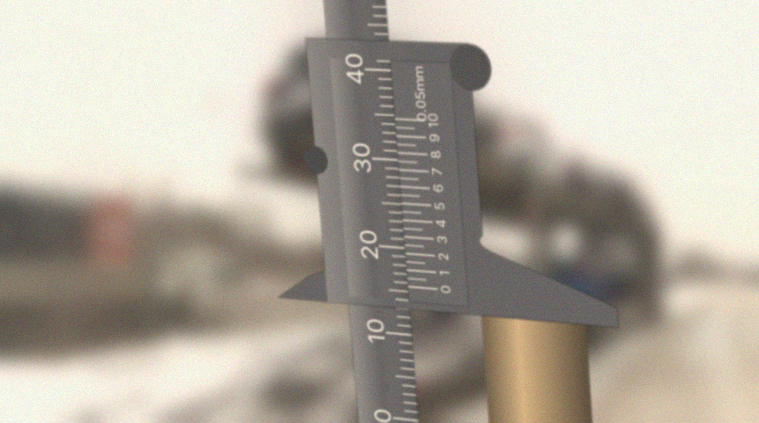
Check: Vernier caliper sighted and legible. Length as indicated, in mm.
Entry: 15.6 mm
